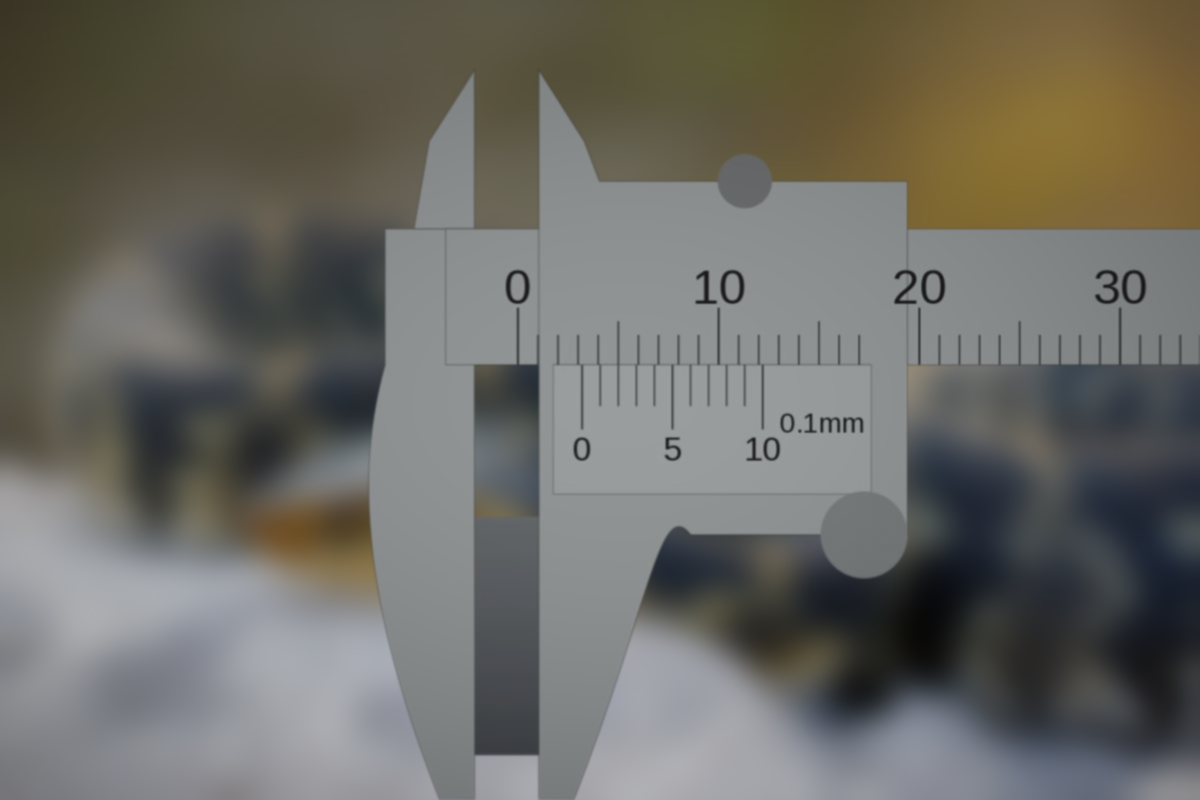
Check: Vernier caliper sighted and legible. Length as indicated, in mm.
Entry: 3.2 mm
